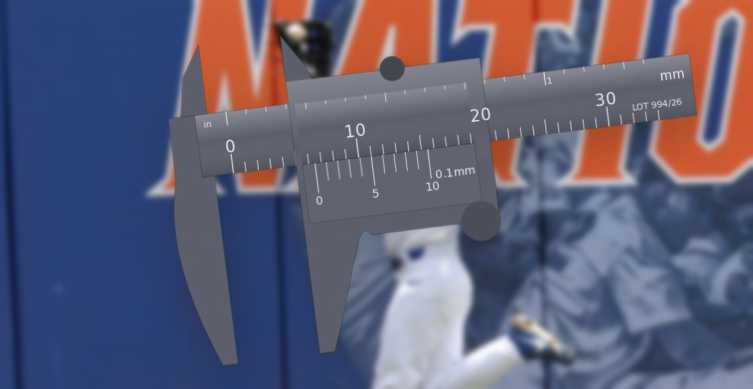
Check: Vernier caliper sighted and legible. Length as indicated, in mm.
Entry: 6.5 mm
